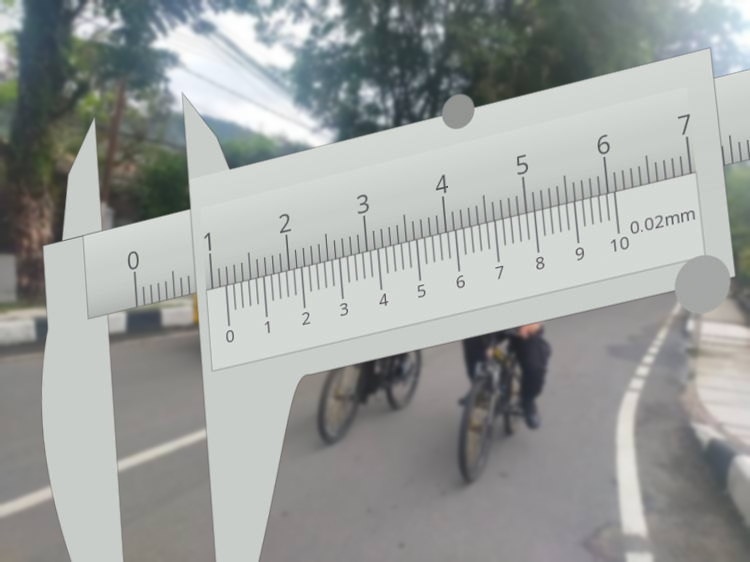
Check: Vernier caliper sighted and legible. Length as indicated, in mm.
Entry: 11.8 mm
